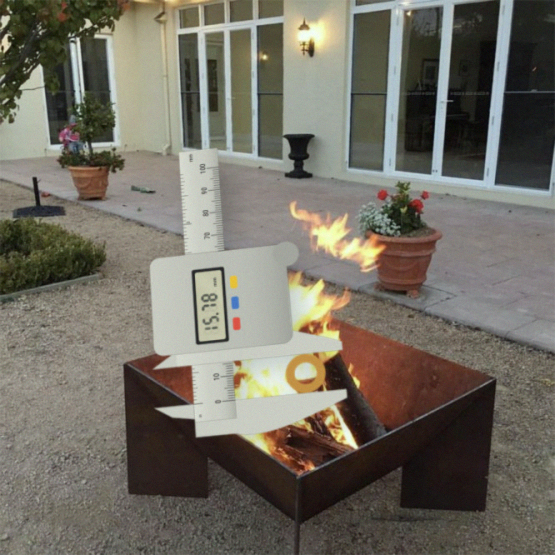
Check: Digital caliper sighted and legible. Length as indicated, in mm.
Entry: 15.78 mm
